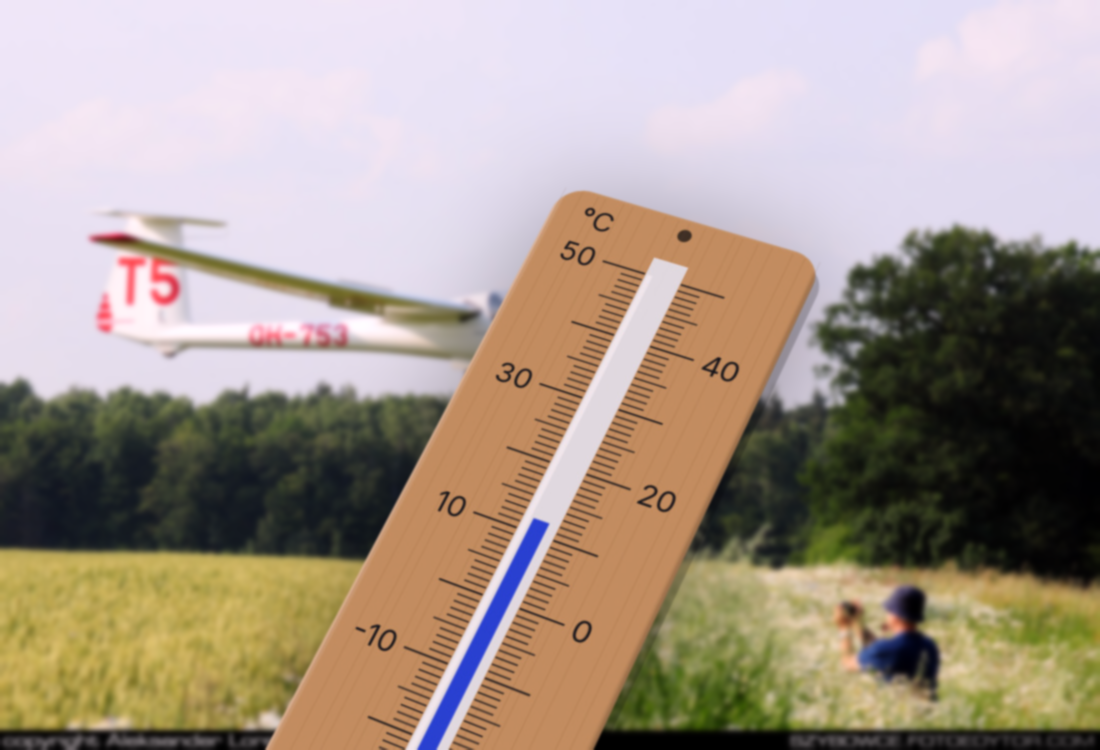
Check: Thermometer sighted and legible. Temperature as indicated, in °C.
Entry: 12 °C
